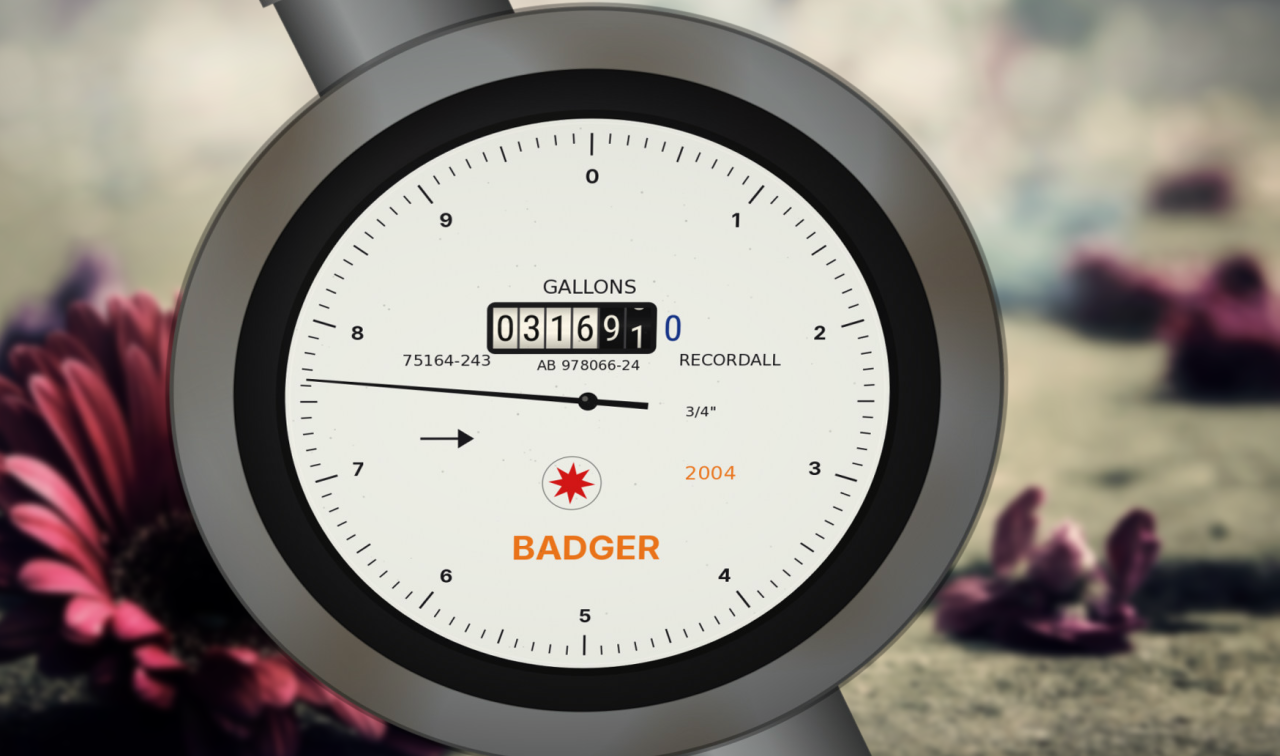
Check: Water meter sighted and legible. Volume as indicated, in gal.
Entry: 316907.6 gal
